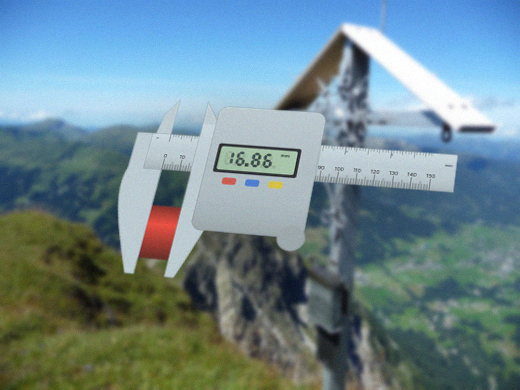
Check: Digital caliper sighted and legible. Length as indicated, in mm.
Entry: 16.86 mm
